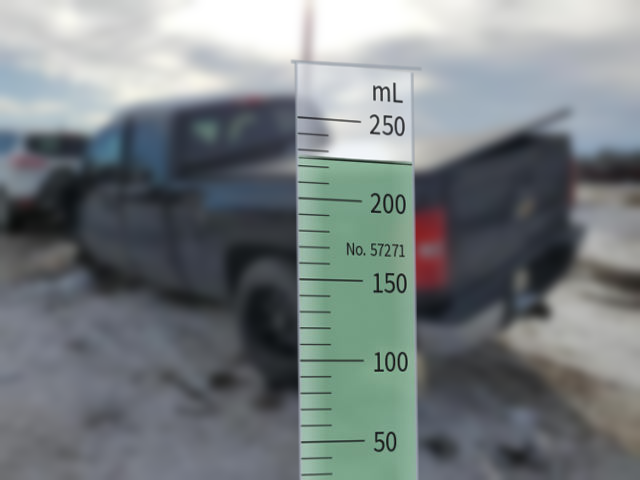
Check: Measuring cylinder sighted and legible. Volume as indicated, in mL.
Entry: 225 mL
